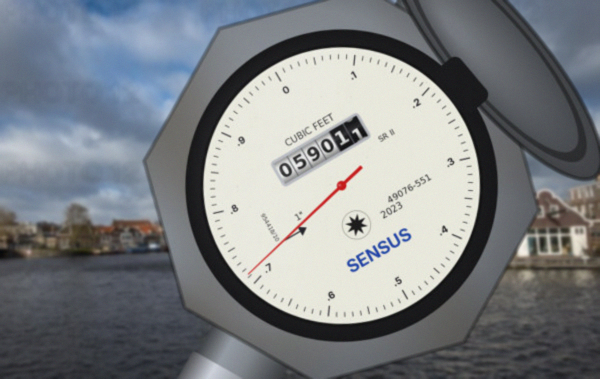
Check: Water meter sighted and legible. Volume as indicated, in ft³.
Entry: 59010.71 ft³
